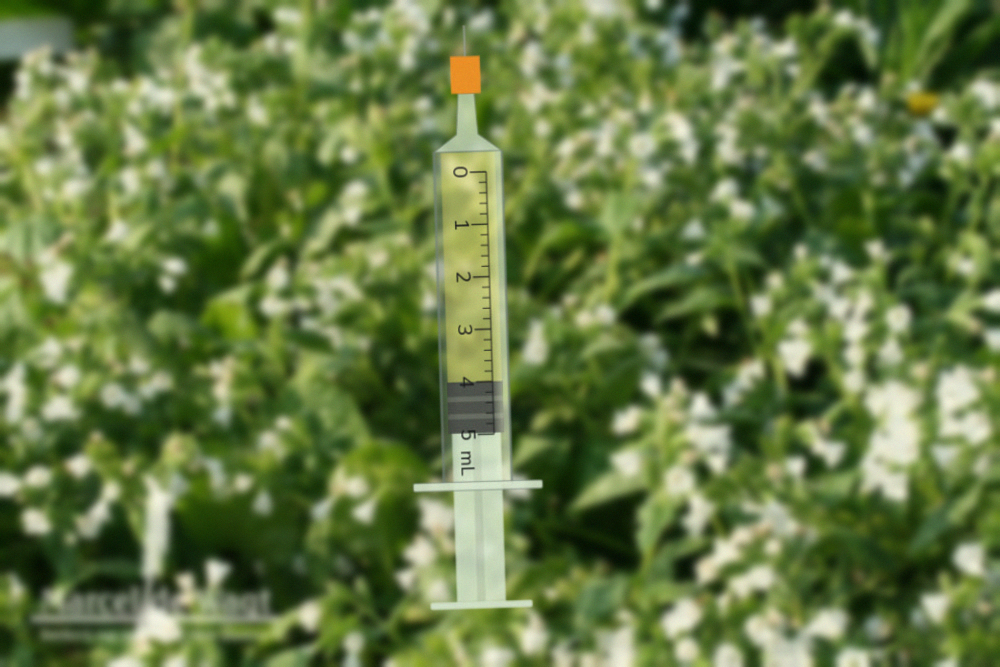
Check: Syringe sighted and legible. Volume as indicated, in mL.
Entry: 4 mL
